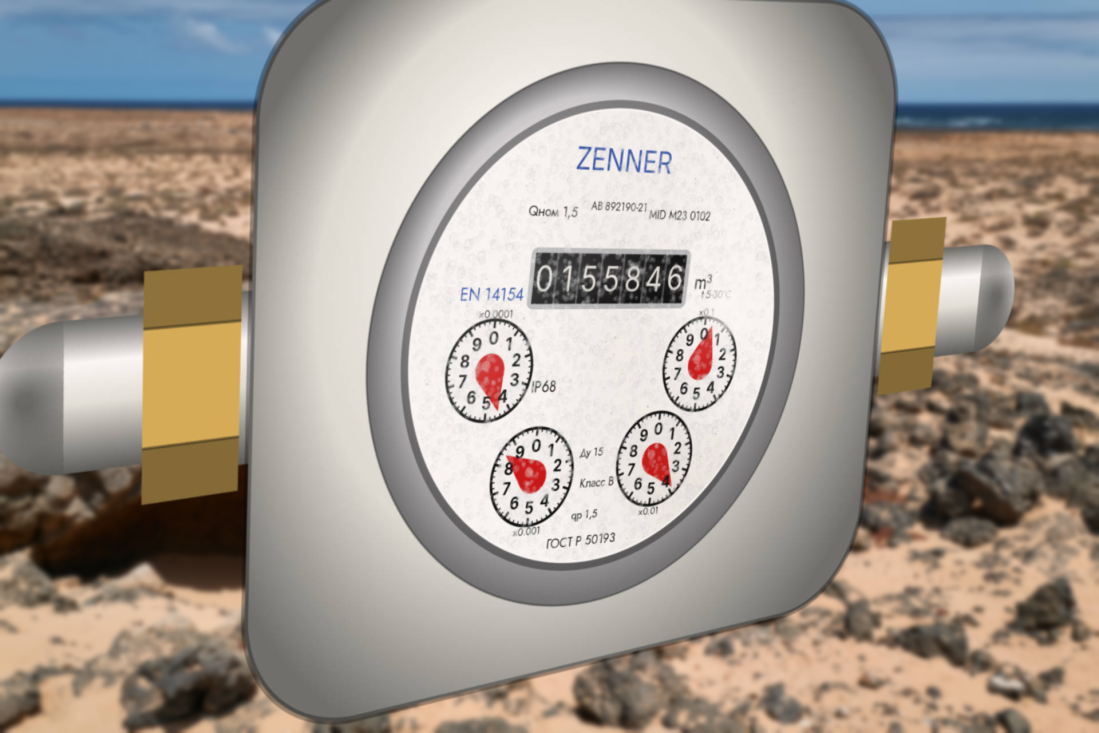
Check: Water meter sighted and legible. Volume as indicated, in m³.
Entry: 155846.0384 m³
